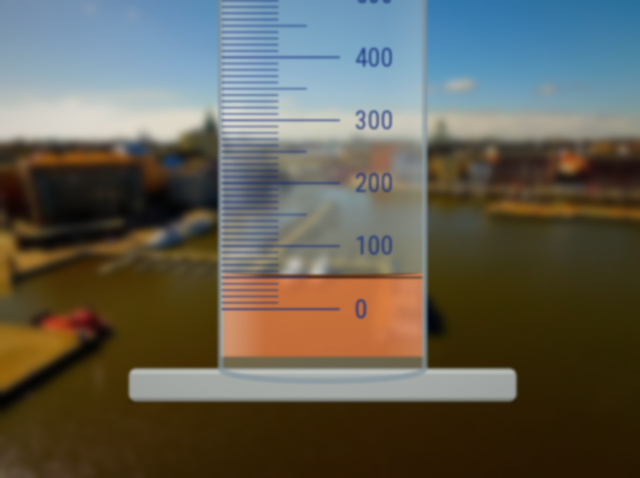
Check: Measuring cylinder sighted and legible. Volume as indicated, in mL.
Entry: 50 mL
